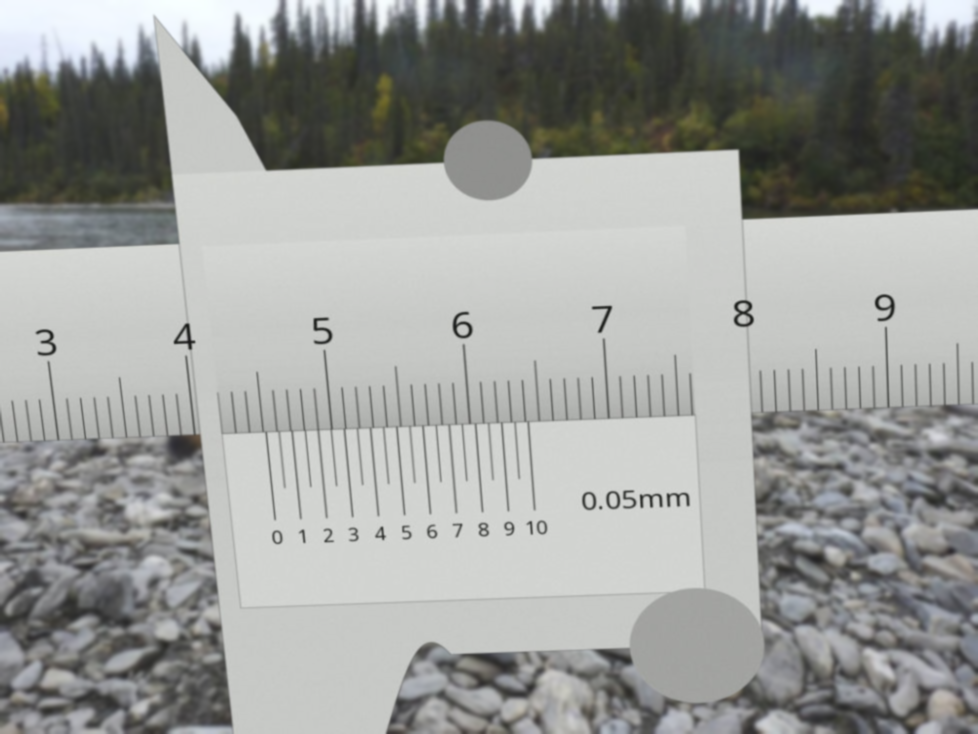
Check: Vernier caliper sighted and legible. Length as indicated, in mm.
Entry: 45.2 mm
